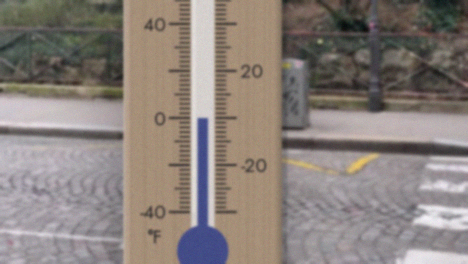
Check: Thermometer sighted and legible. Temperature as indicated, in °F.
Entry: 0 °F
